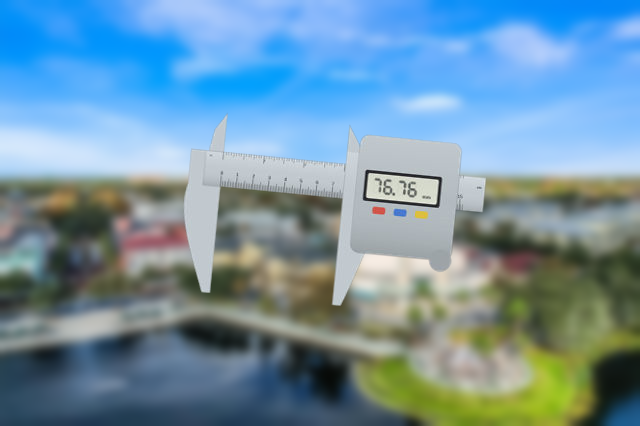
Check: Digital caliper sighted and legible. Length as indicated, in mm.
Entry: 76.76 mm
